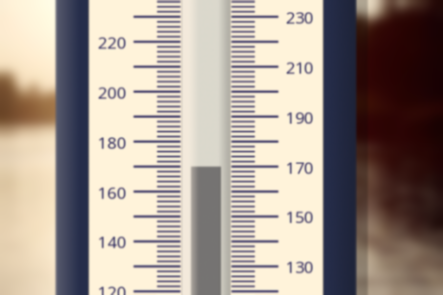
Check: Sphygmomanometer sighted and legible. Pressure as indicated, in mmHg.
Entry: 170 mmHg
